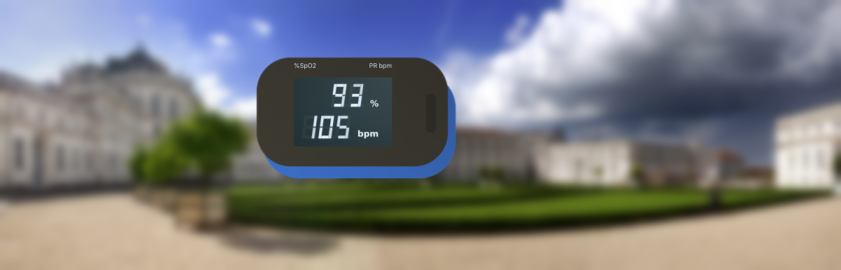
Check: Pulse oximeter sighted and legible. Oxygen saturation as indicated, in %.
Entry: 93 %
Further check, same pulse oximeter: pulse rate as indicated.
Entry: 105 bpm
